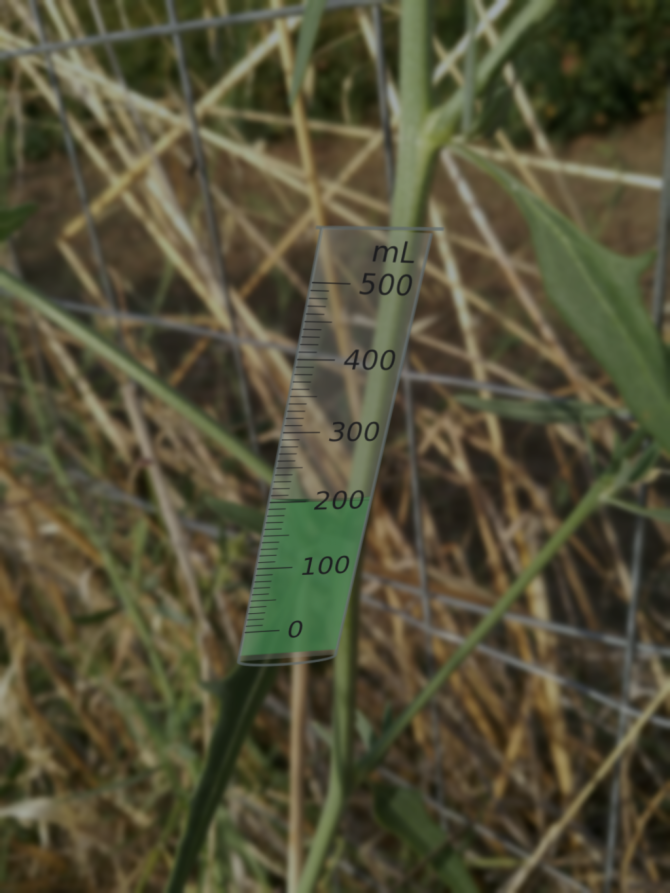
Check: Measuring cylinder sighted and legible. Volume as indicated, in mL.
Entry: 200 mL
